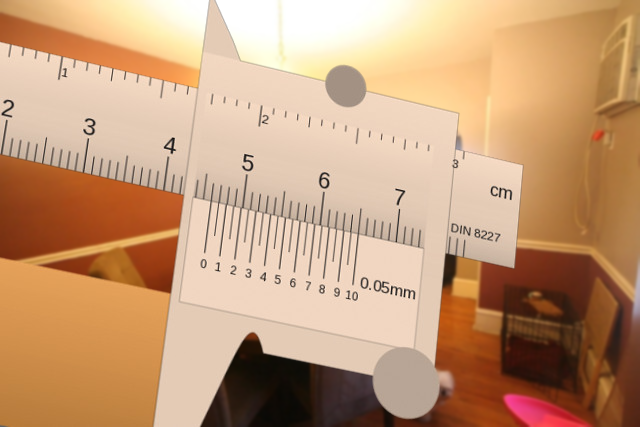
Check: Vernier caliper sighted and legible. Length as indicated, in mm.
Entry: 46.0 mm
